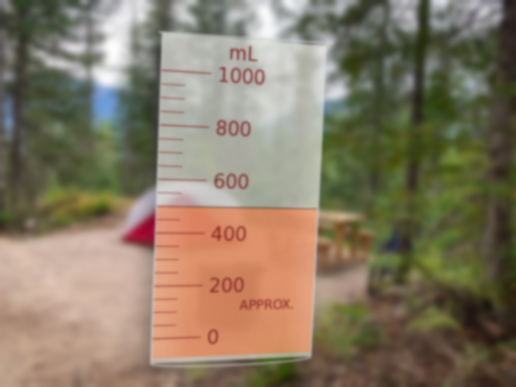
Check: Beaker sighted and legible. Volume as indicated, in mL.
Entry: 500 mL
